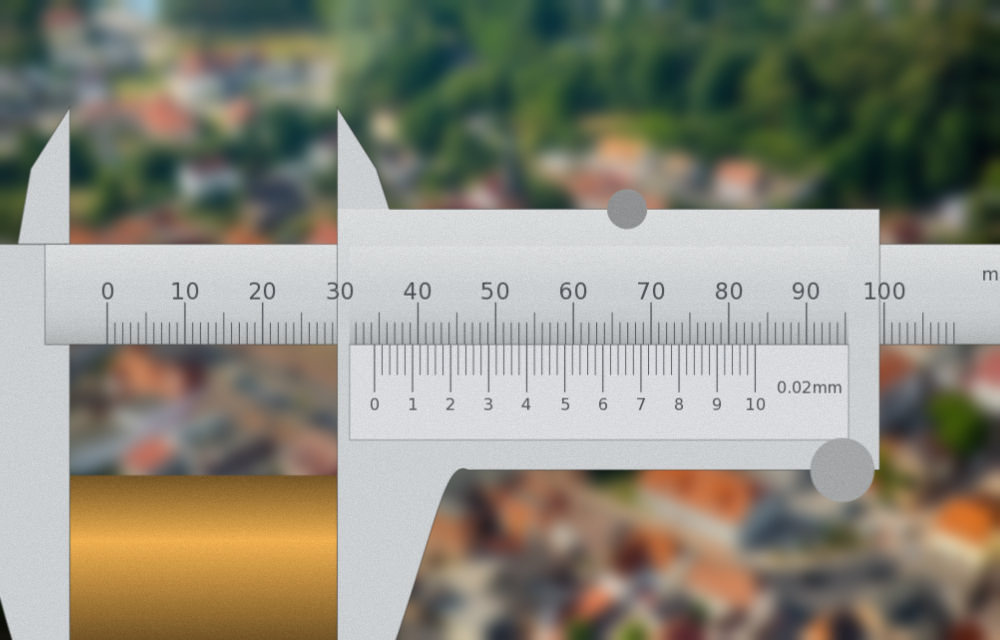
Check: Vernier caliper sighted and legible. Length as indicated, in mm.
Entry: 34.4 mm
